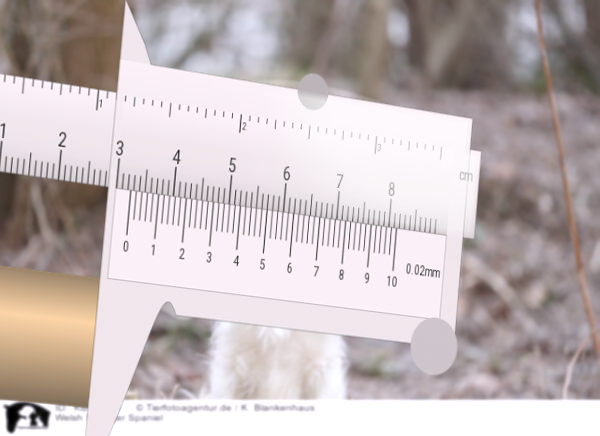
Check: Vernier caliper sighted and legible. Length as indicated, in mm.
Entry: 32.5 mm
